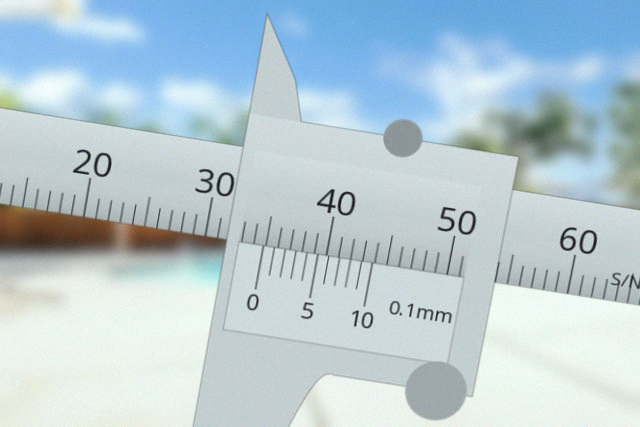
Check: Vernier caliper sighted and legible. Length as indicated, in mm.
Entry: 34.8 mm
